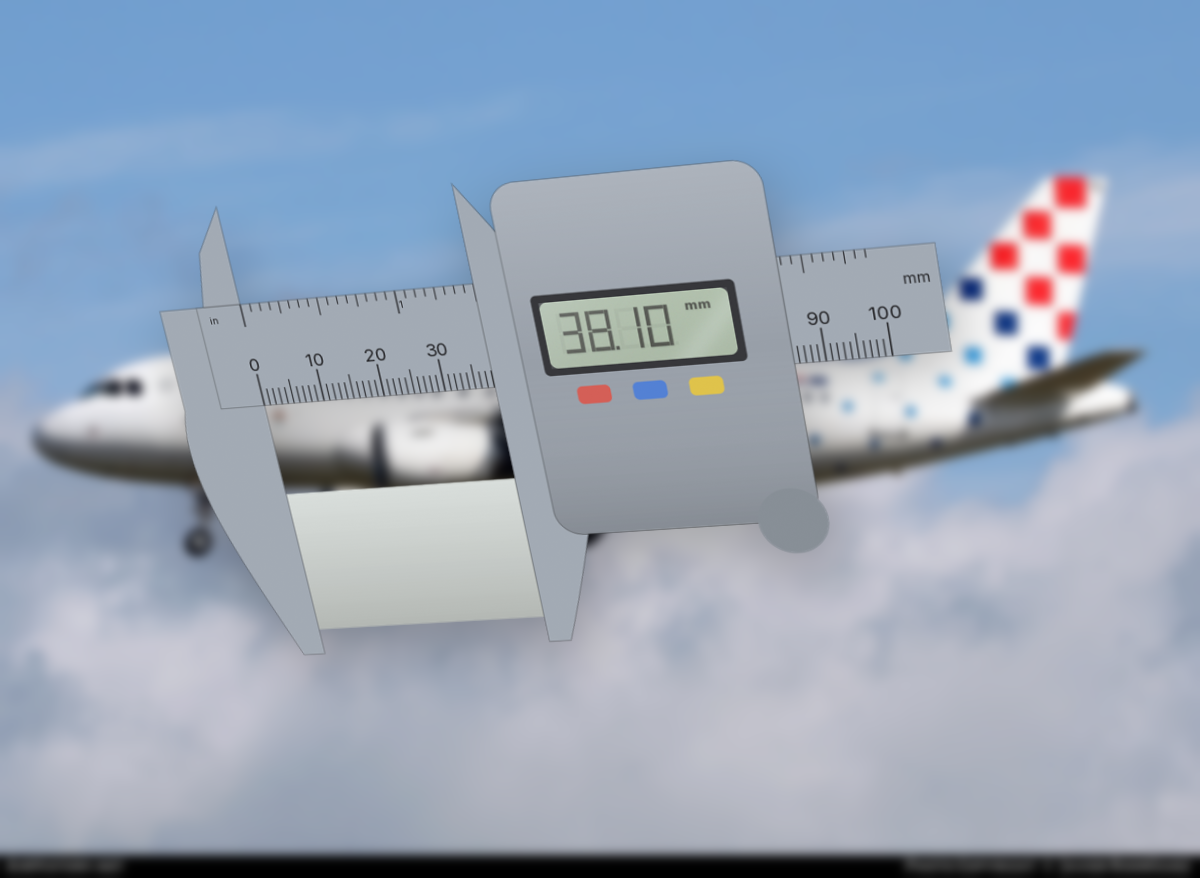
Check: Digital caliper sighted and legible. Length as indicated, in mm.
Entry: 38.10 mm
